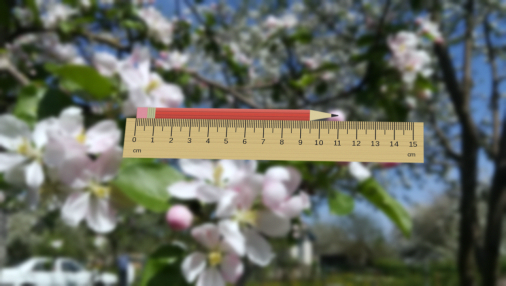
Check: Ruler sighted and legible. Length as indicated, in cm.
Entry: 11 cm
